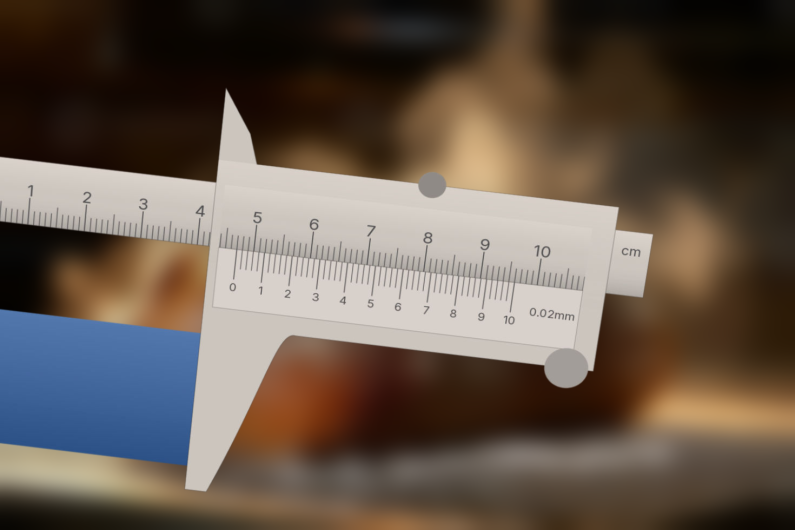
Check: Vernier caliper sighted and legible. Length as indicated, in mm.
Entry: 47.0 mm
